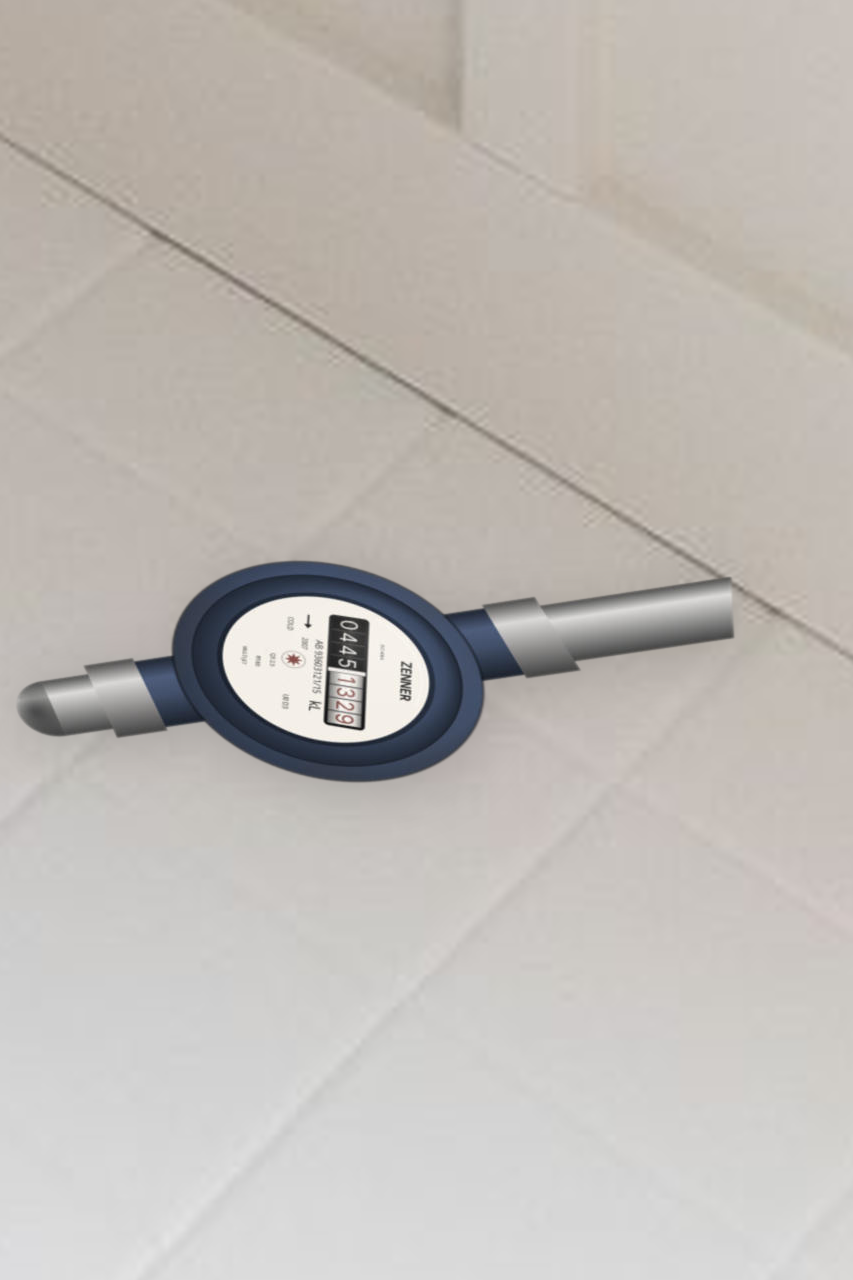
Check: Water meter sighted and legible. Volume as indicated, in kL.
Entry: 445.1329 kL
